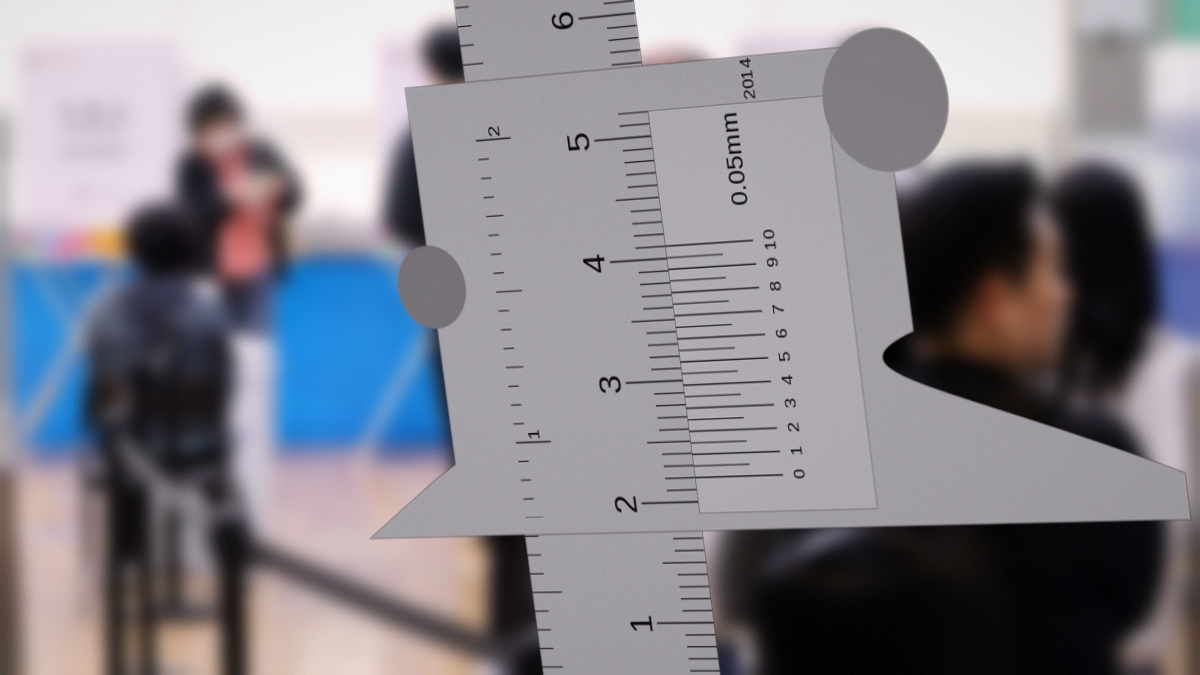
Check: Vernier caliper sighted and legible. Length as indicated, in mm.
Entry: 22.0 mm
